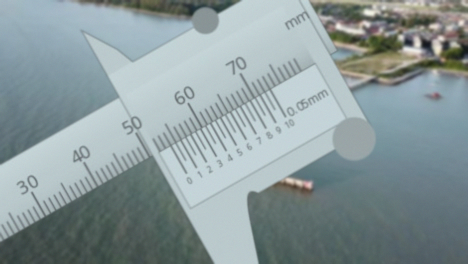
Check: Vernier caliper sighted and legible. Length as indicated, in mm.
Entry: 54.0 mm
